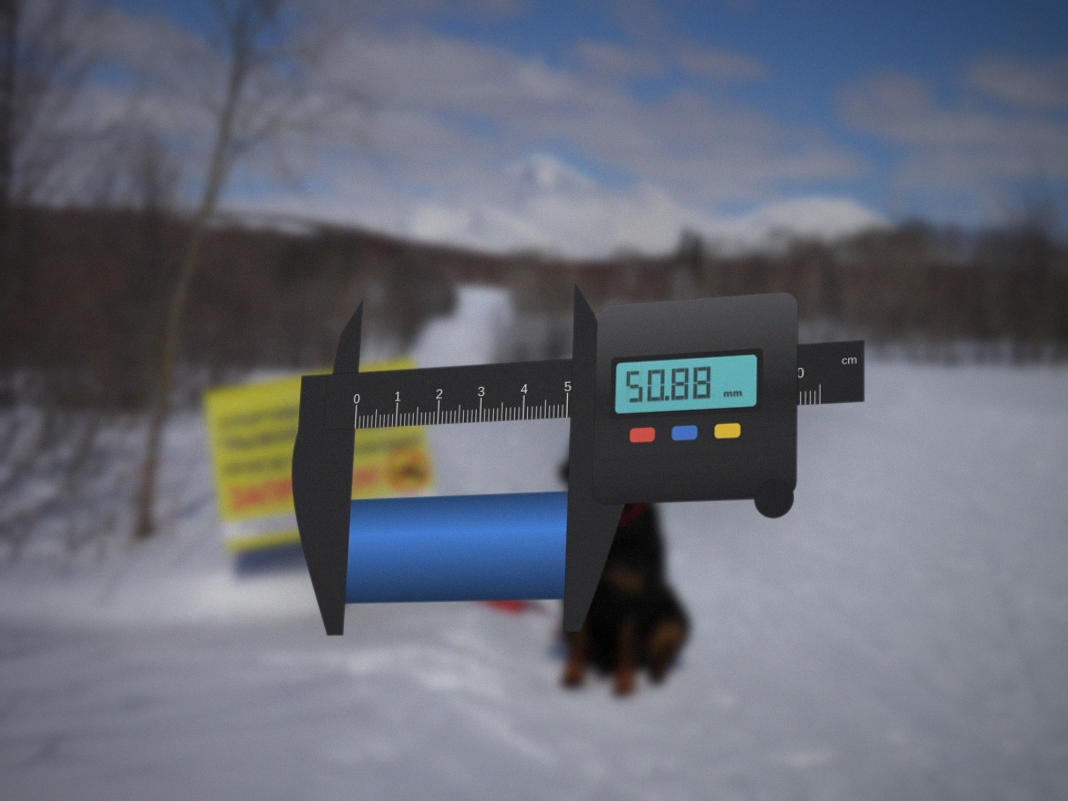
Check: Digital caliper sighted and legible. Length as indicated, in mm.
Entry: 50.88 mm
